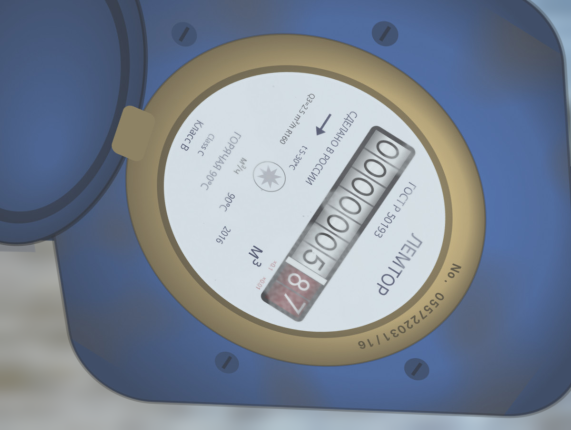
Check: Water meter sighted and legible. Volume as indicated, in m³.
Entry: 5.87 m³
